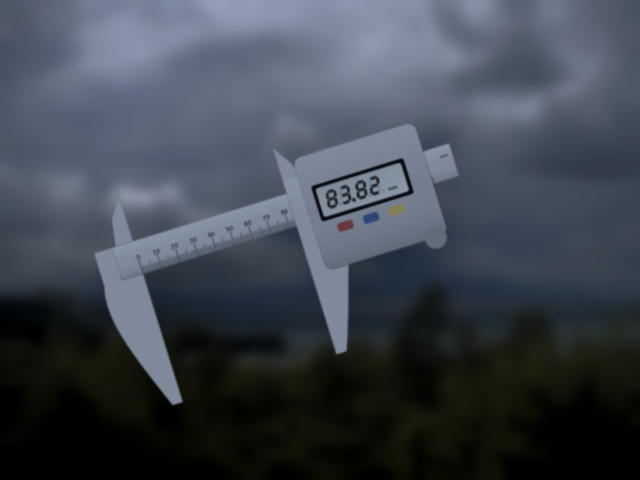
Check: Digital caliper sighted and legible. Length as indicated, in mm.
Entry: 83.82 mm
